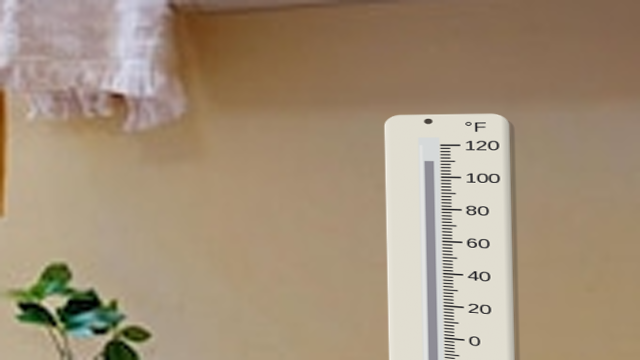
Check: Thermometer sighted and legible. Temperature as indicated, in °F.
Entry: 110 °F
